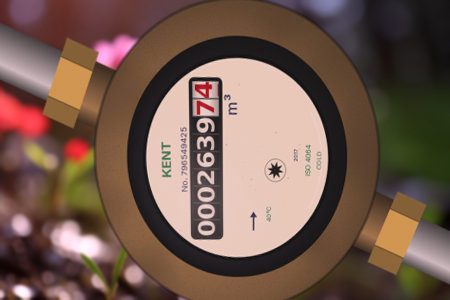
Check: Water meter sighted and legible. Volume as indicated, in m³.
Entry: 2639.74 m³
